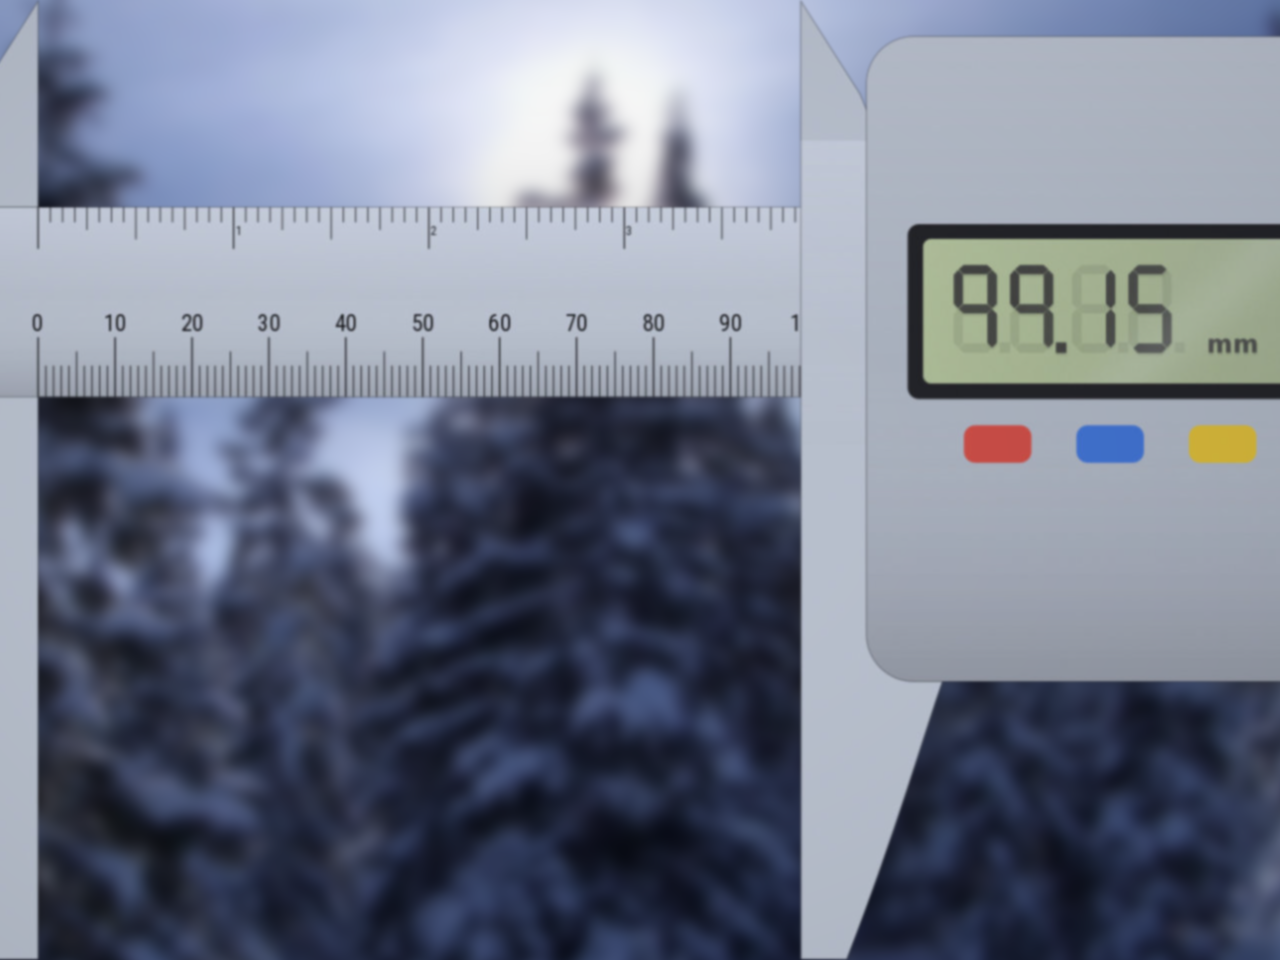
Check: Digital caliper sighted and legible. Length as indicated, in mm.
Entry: 99.15 mm
